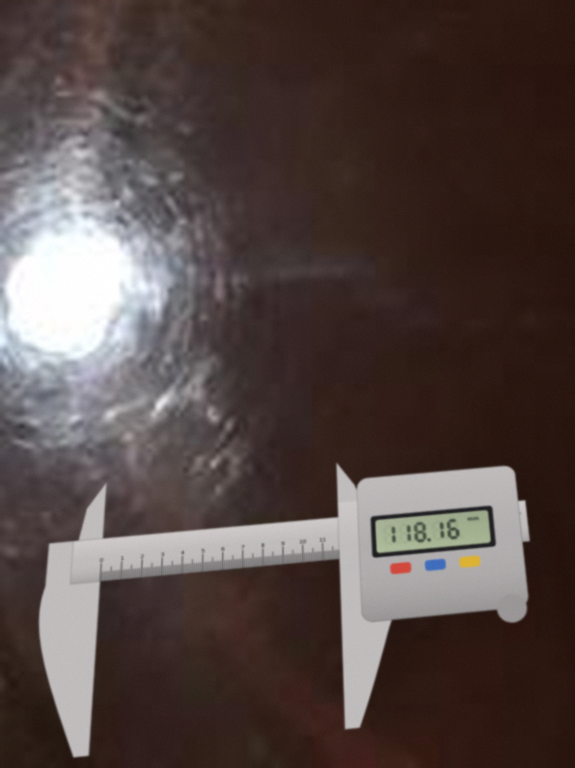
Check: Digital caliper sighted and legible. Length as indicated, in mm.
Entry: 118.16 mm
